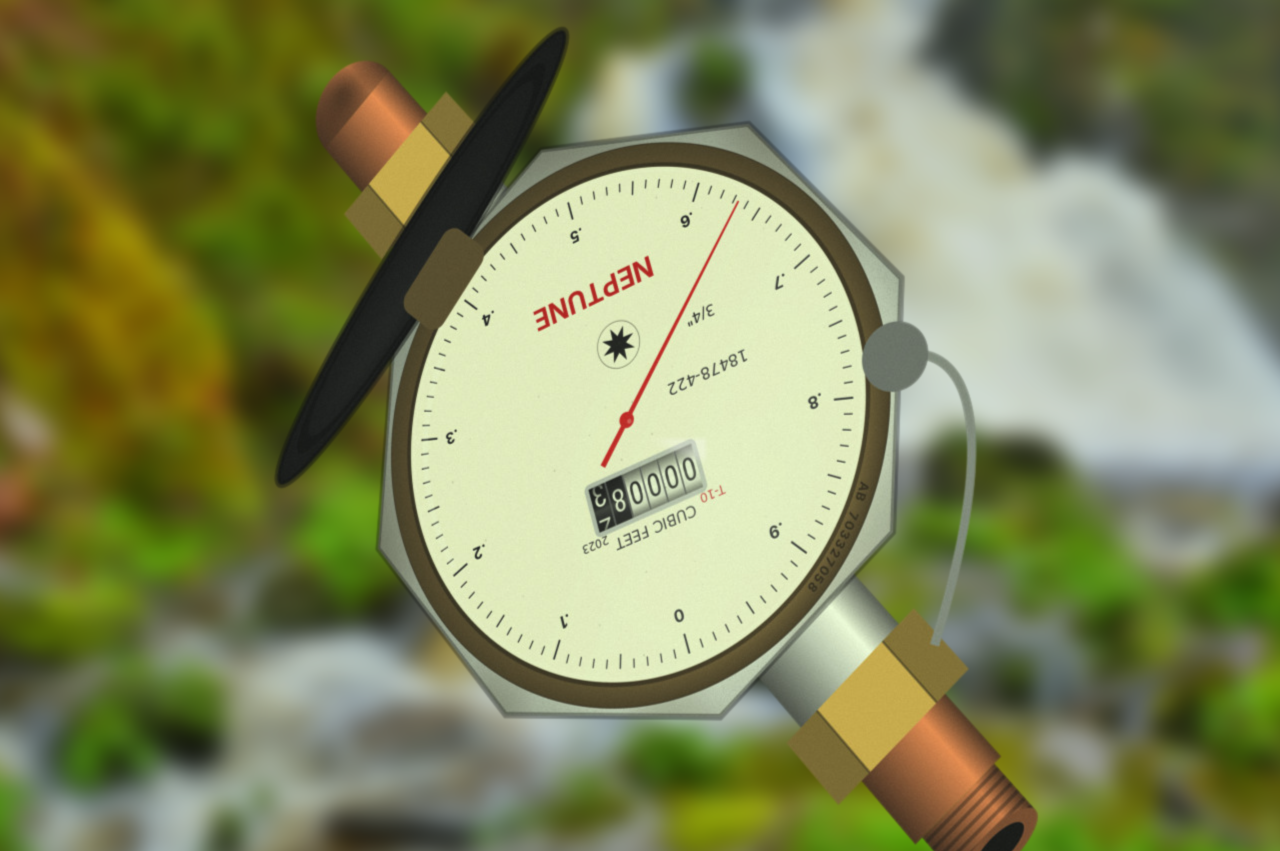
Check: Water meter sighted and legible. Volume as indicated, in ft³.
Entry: 82.63 ft³
